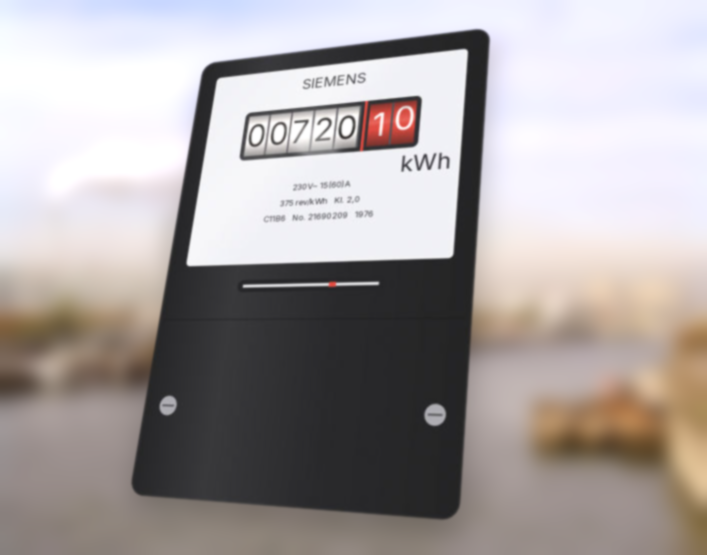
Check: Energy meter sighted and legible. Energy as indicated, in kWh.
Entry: 720.10 kWh
